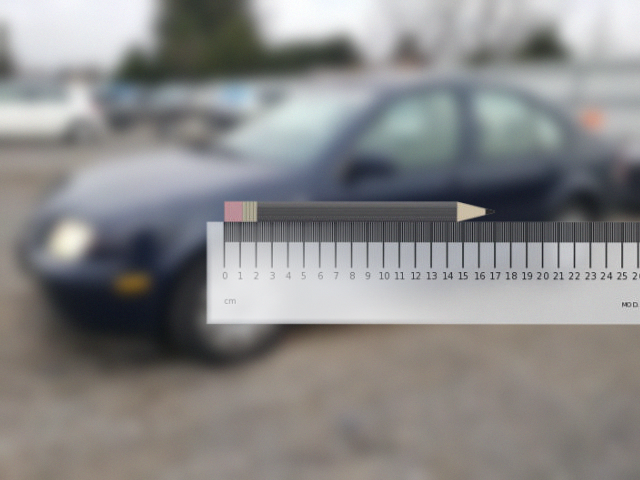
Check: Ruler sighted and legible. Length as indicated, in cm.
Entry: 17 cm
